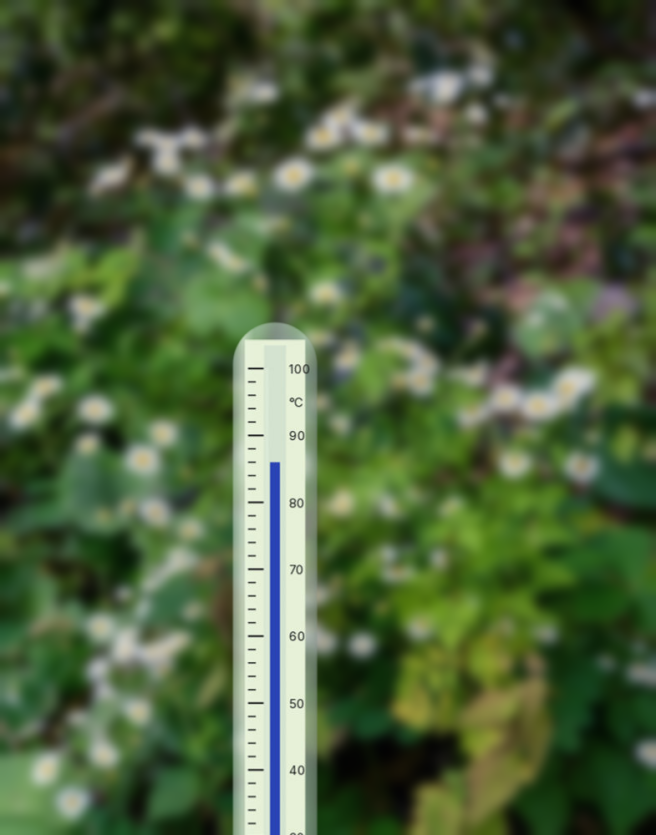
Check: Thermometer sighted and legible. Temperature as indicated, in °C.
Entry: 86 °C
